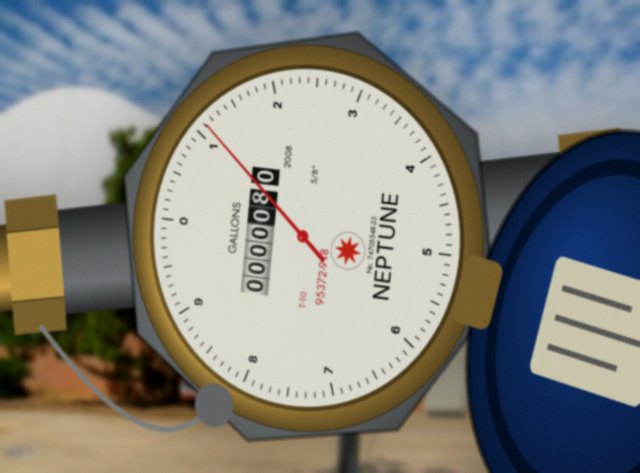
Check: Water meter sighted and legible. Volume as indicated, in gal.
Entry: 81.1 gal
